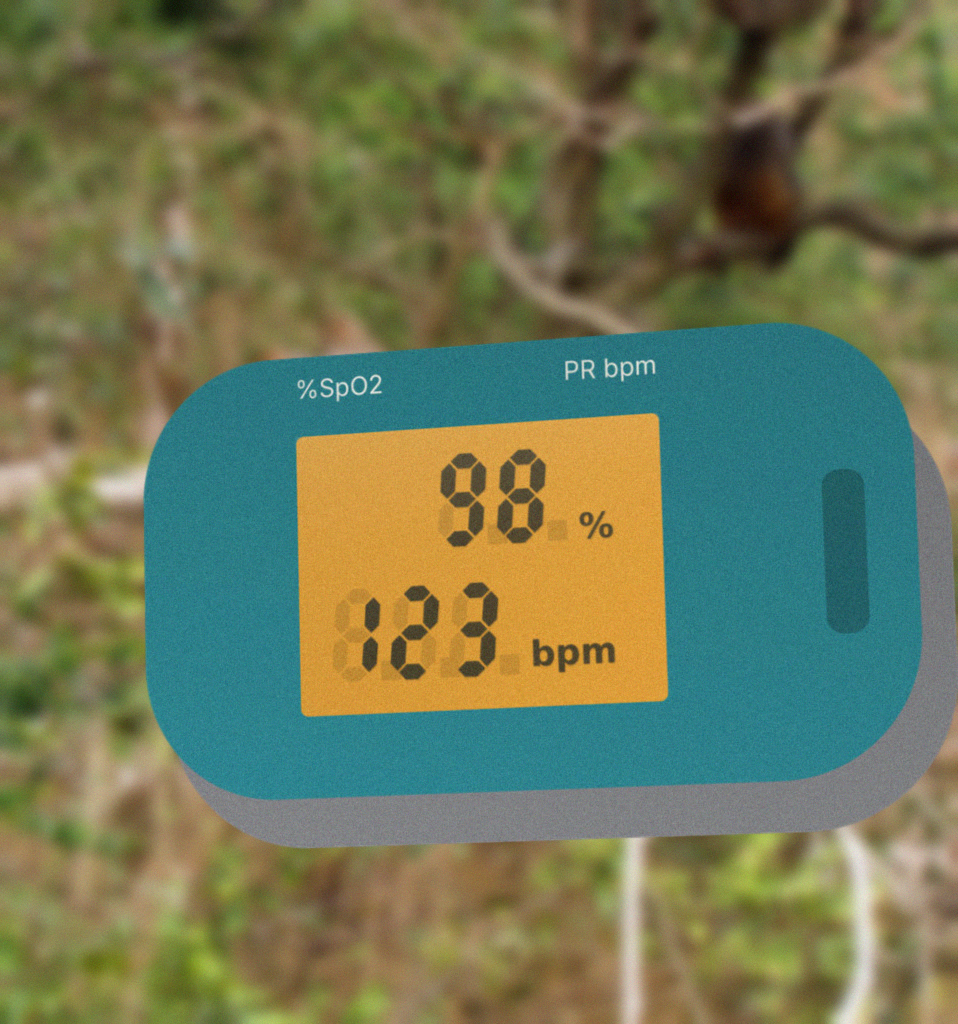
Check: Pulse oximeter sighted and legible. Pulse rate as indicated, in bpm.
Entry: 123 bpm
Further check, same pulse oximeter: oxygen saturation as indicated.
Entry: 98 %
